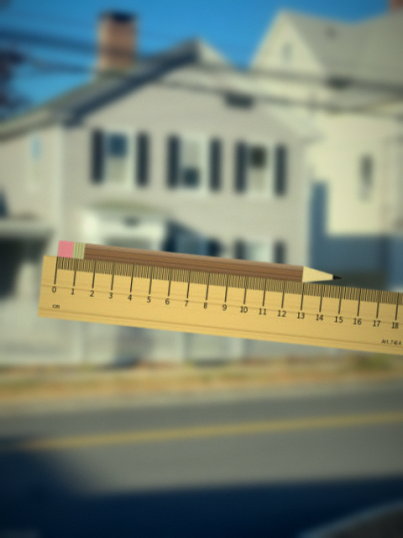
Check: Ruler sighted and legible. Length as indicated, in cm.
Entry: 15 cm
